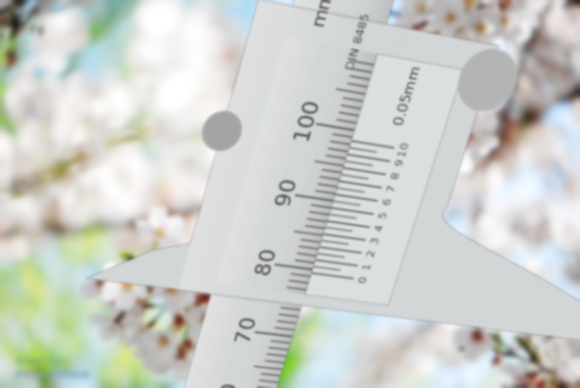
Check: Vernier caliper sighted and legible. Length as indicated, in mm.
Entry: 79.5 mm
